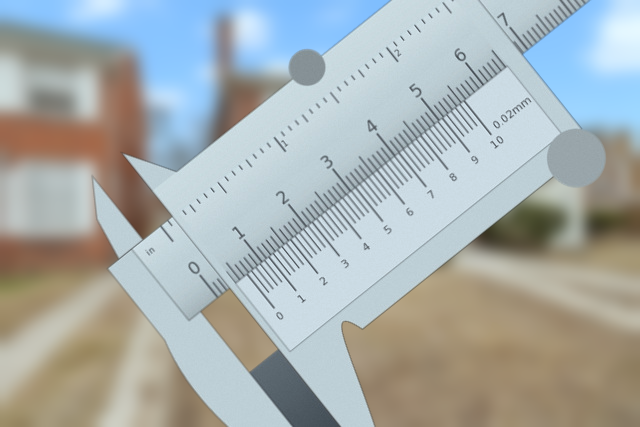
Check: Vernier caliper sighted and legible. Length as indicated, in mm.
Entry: 6.6 mm
